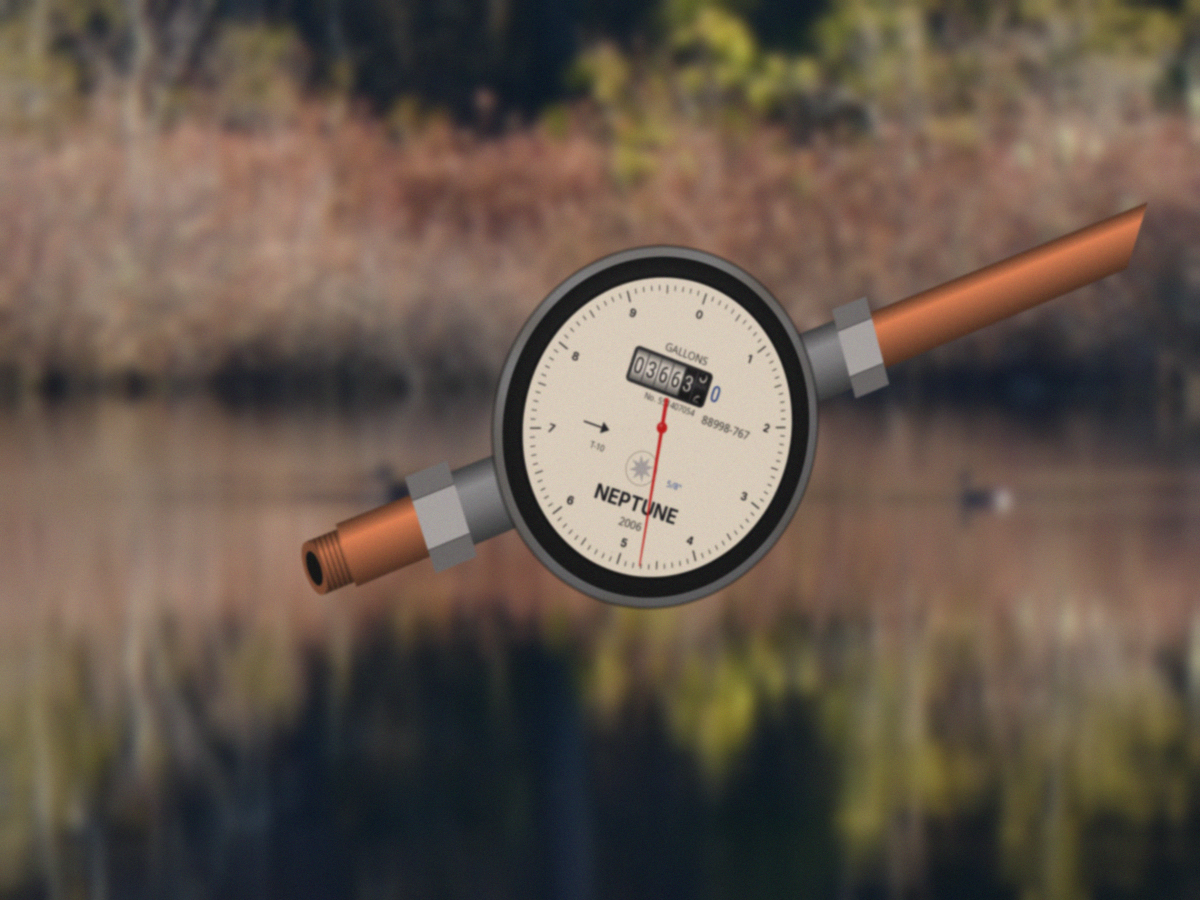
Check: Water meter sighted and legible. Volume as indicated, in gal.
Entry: 366354.7 gal
